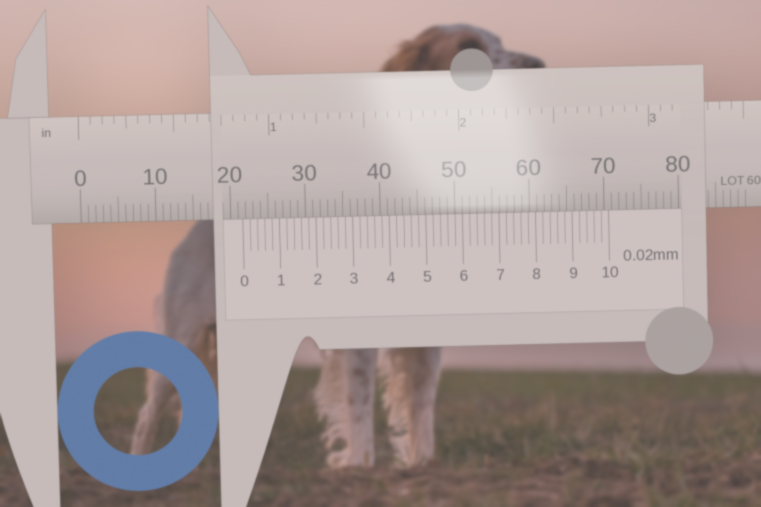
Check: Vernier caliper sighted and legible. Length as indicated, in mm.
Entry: 21.6 mm
